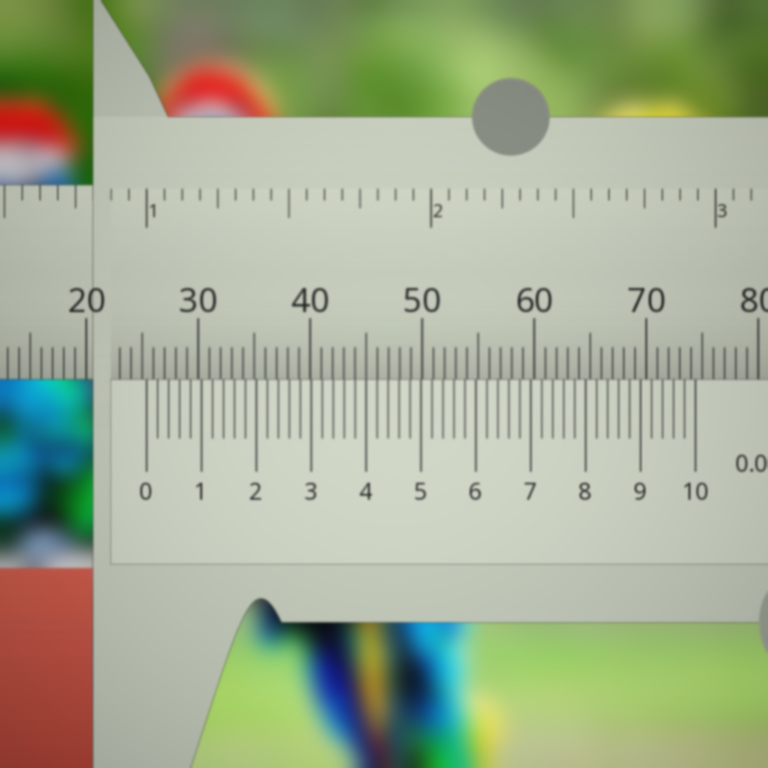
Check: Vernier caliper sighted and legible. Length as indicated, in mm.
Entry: 25.4 mm
